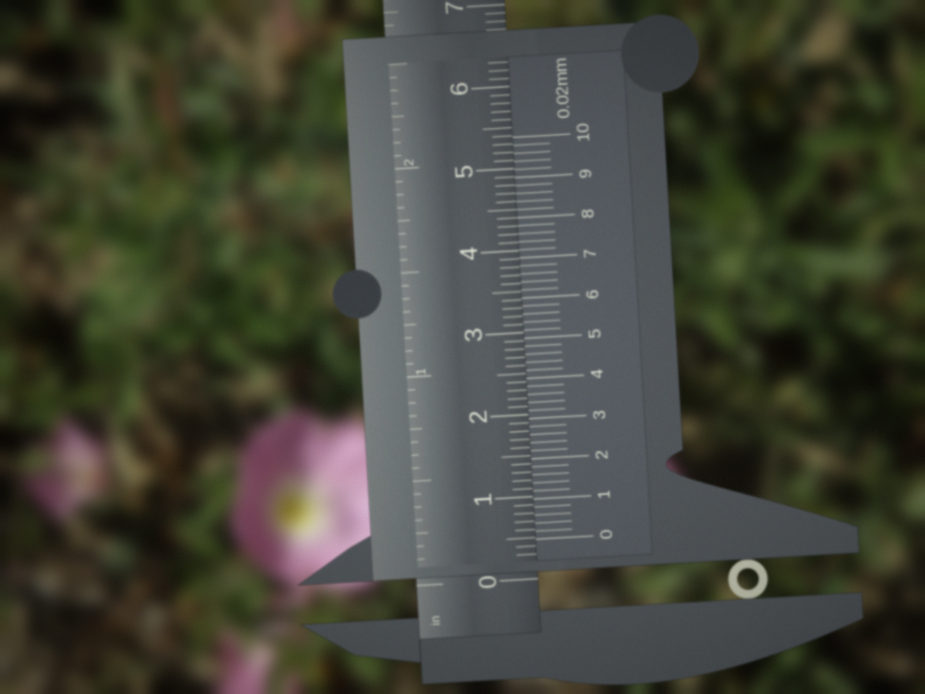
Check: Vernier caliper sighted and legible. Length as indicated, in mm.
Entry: 4.8 mm
